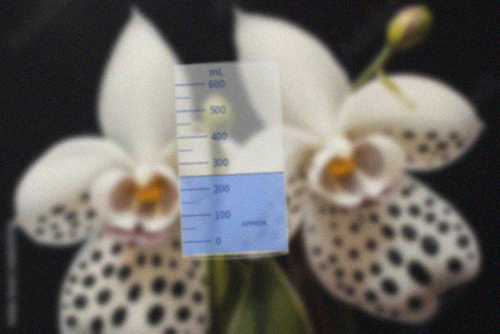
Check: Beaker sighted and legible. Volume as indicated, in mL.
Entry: 250 mL
